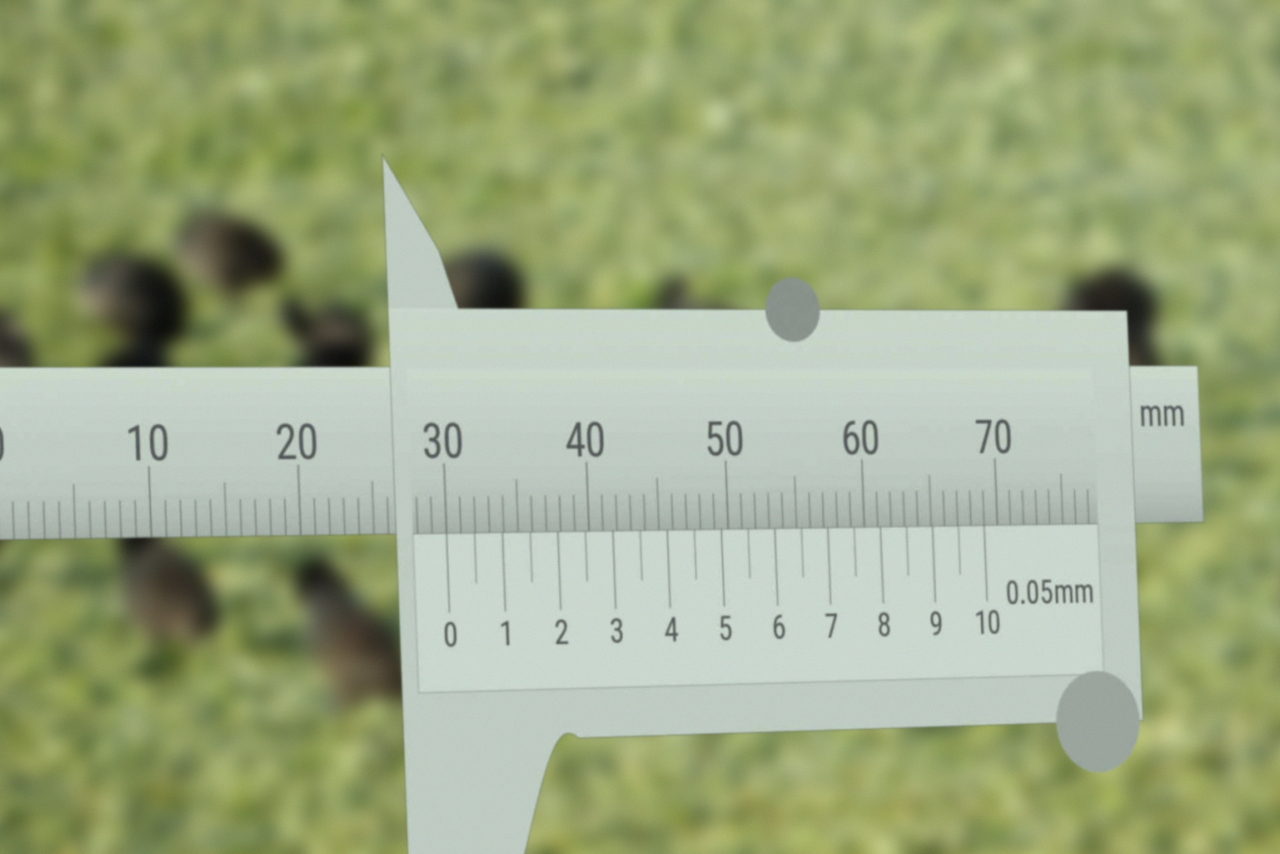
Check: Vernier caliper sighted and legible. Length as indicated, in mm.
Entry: 30.0 mm
